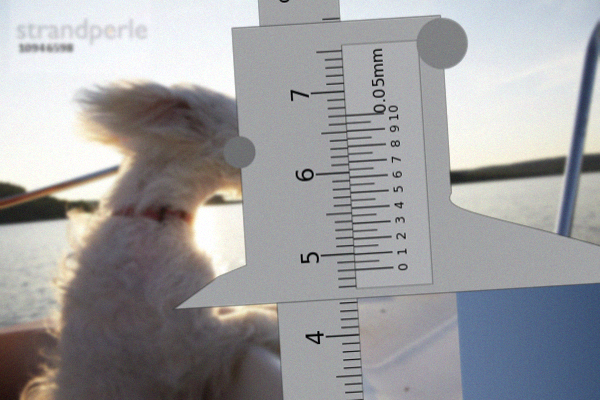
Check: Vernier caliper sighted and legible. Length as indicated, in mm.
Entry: 48.0 mm
